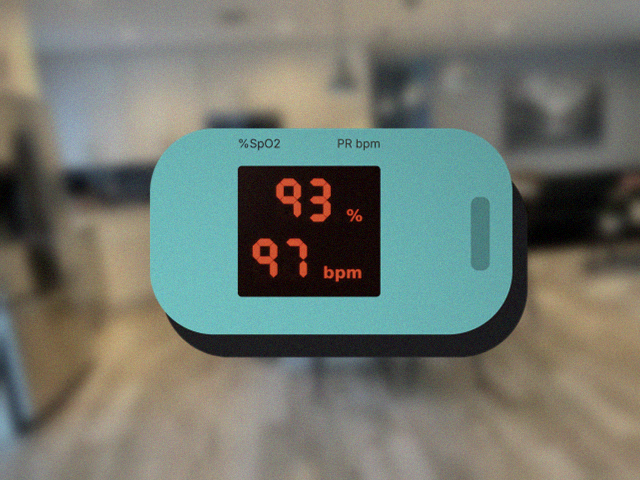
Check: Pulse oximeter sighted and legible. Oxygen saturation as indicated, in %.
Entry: 93 %
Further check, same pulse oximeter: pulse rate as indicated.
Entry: 97 bpm
